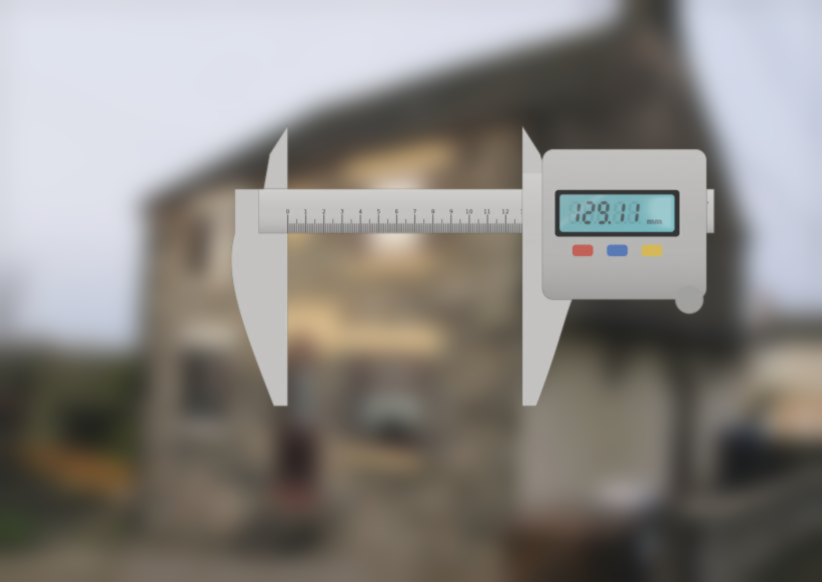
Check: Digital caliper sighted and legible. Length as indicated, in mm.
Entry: 129.11 mm
